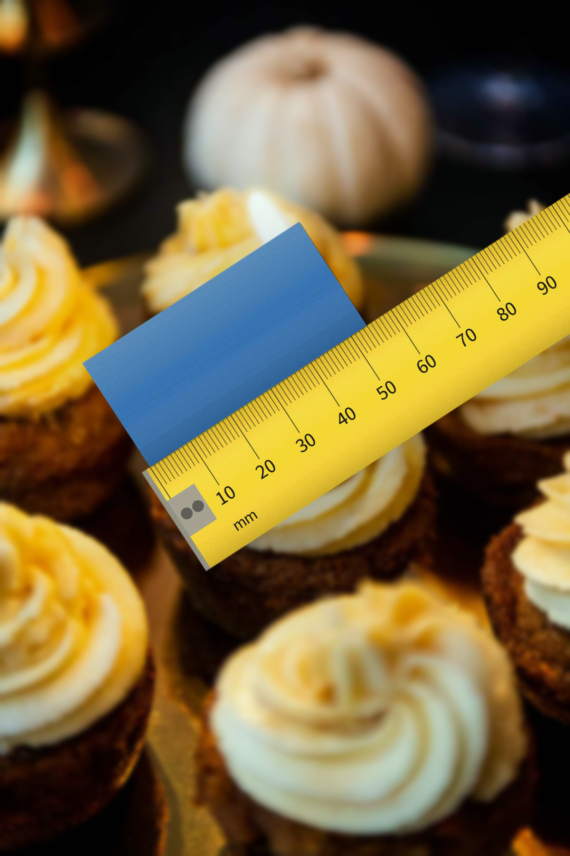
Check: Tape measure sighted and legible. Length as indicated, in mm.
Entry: 54 mm
